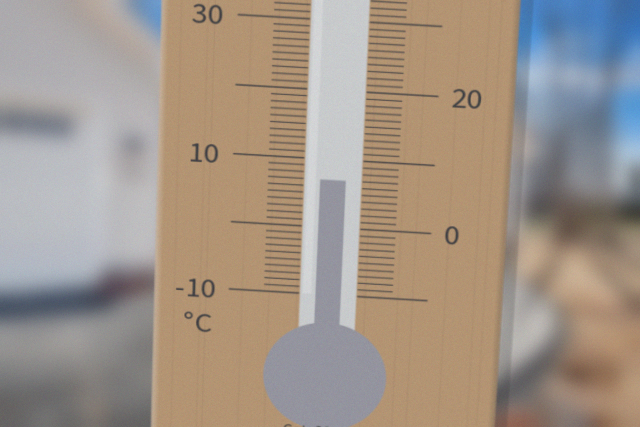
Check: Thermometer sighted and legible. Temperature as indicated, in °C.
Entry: 7 °C
